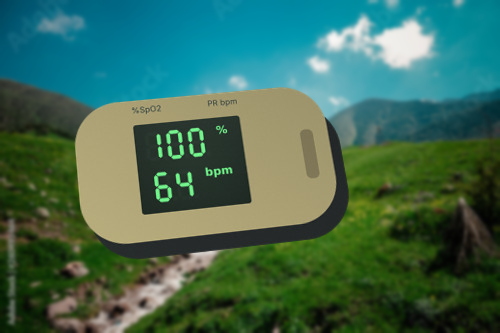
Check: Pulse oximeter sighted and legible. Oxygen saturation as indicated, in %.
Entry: 100 %
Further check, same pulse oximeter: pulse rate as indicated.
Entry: 64 bpm
